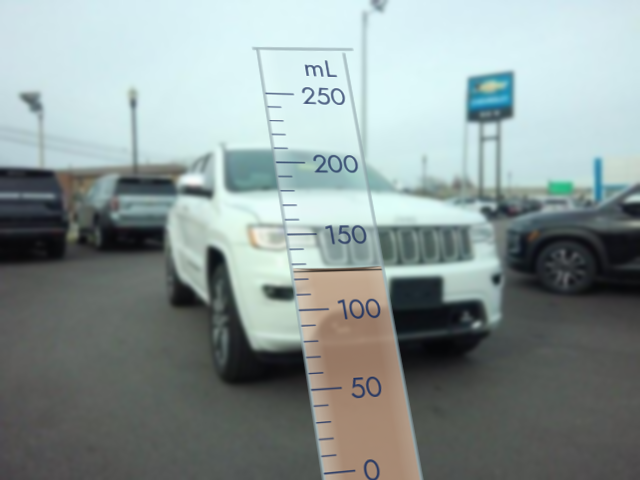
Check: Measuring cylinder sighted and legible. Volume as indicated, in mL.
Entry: 125 mL
